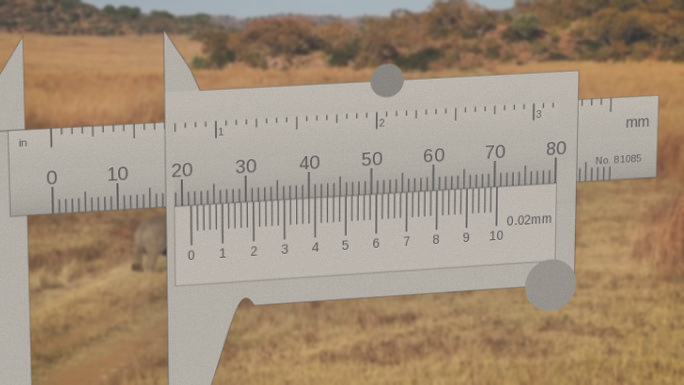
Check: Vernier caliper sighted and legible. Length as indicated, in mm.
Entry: 21.4 mm
